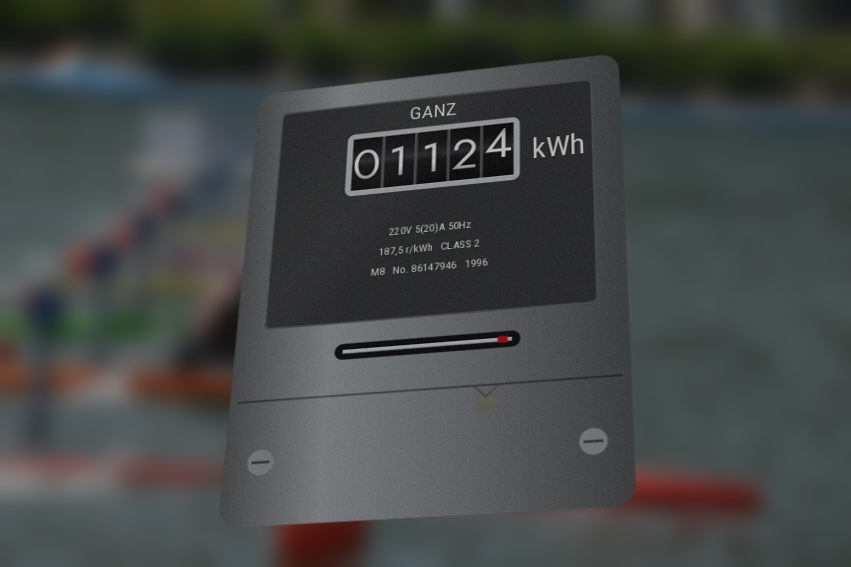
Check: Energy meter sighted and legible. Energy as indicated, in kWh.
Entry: 1124 kWh
